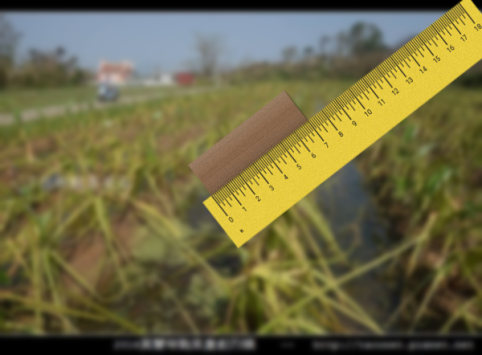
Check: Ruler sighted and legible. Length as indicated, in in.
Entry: 7 in
